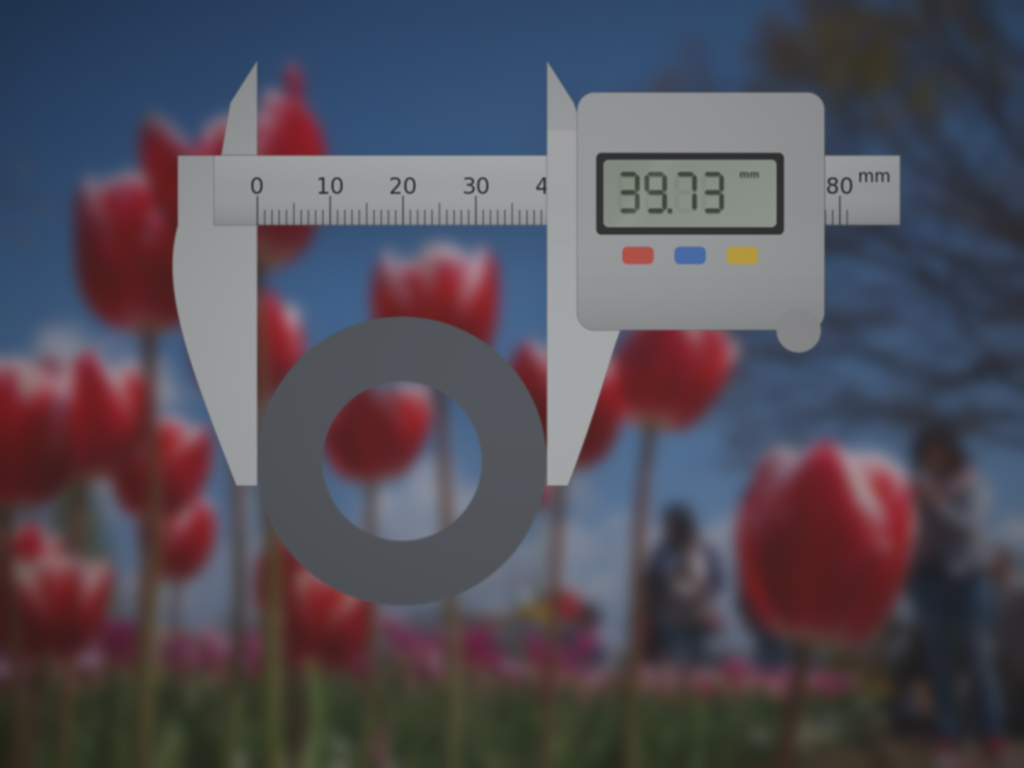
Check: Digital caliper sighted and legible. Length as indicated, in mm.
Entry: 39.73 mm
